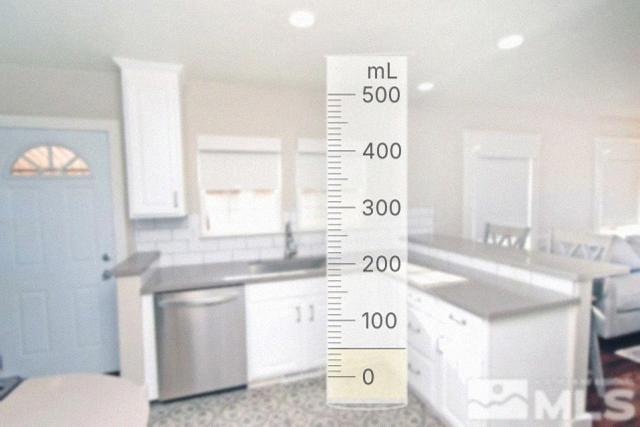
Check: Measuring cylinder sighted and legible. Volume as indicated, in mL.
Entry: 50 mL
